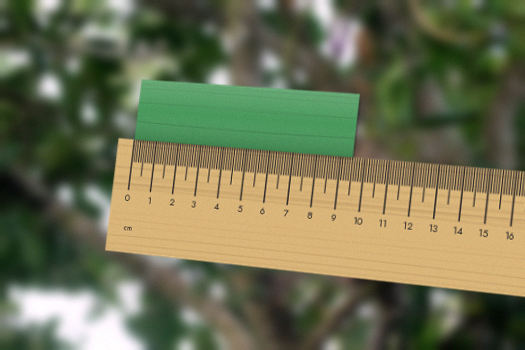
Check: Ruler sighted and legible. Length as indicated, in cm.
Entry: 9.5 cm
